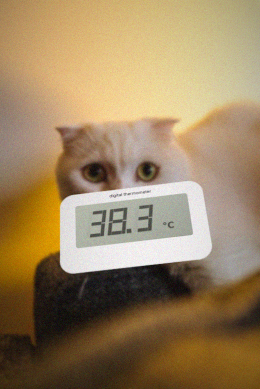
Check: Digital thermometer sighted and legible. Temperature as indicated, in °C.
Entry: 38.3 °C
